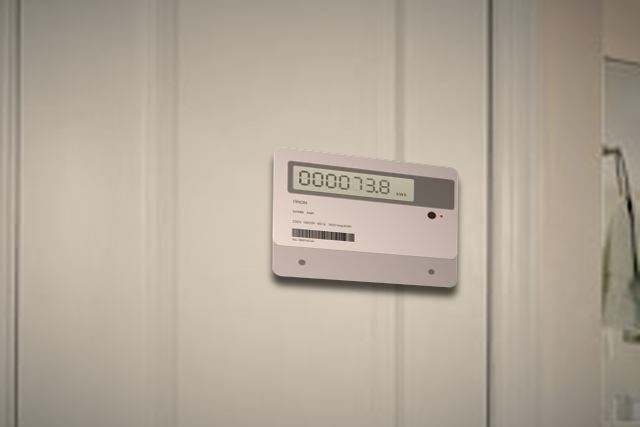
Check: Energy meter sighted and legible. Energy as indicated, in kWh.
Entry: 73.8 kWh
